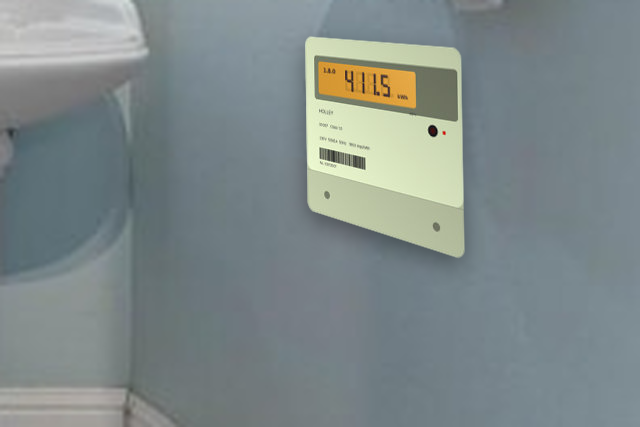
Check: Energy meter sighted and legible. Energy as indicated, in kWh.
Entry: 411.5 kWh
